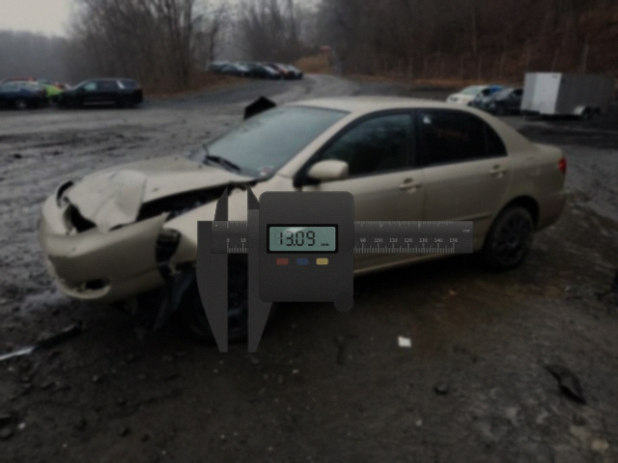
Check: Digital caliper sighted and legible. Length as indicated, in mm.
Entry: 13.09 mm
